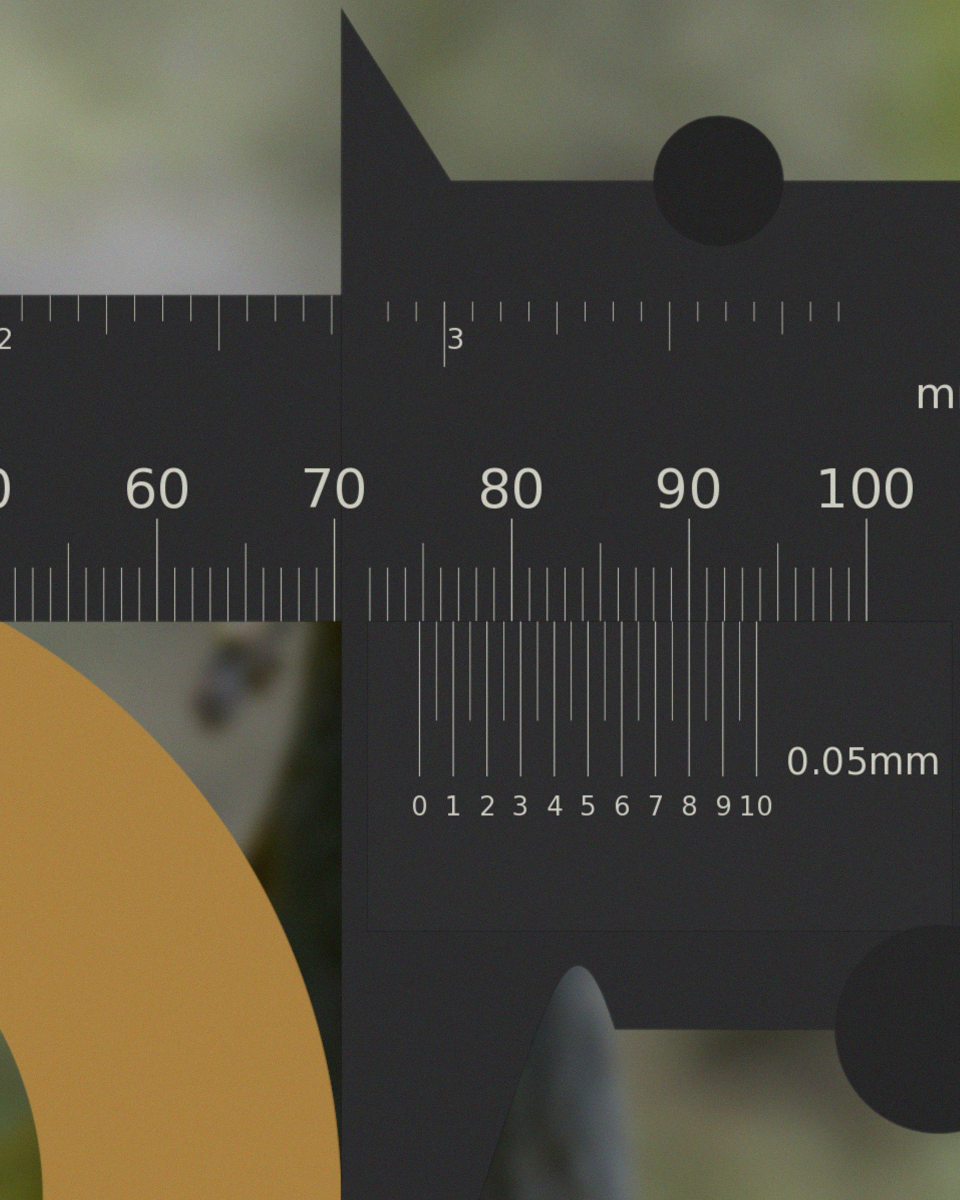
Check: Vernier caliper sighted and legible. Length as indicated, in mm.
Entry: 74.8 mm
